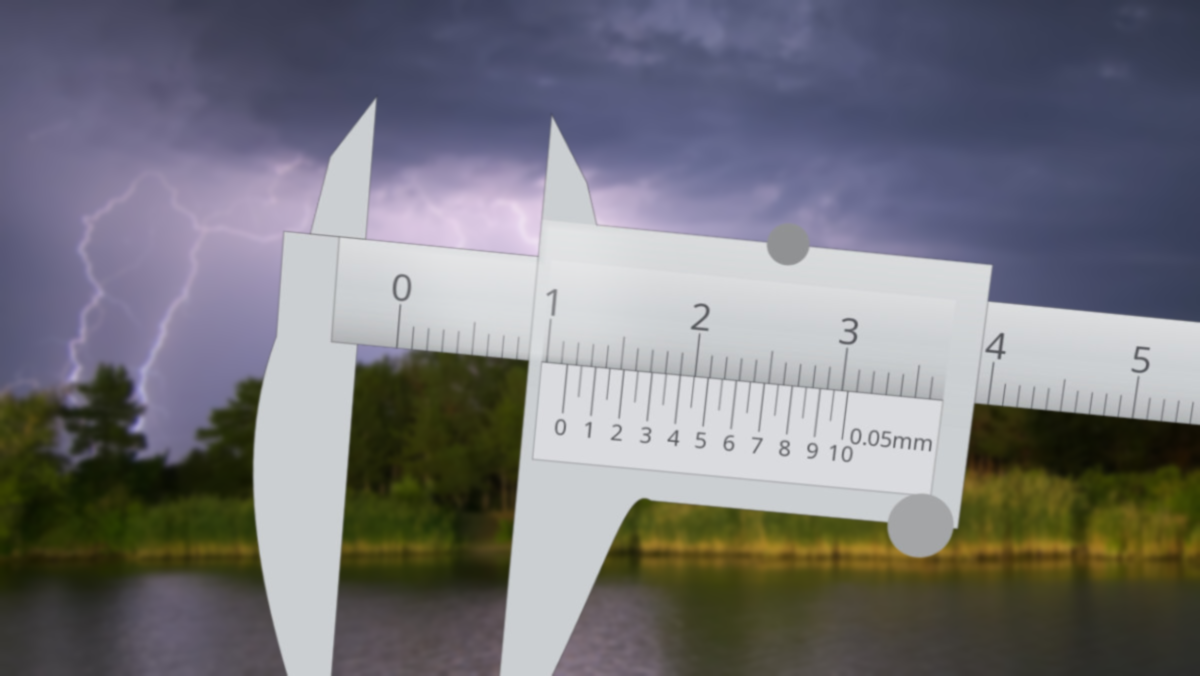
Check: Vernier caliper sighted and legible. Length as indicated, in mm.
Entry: 11.4 mm
